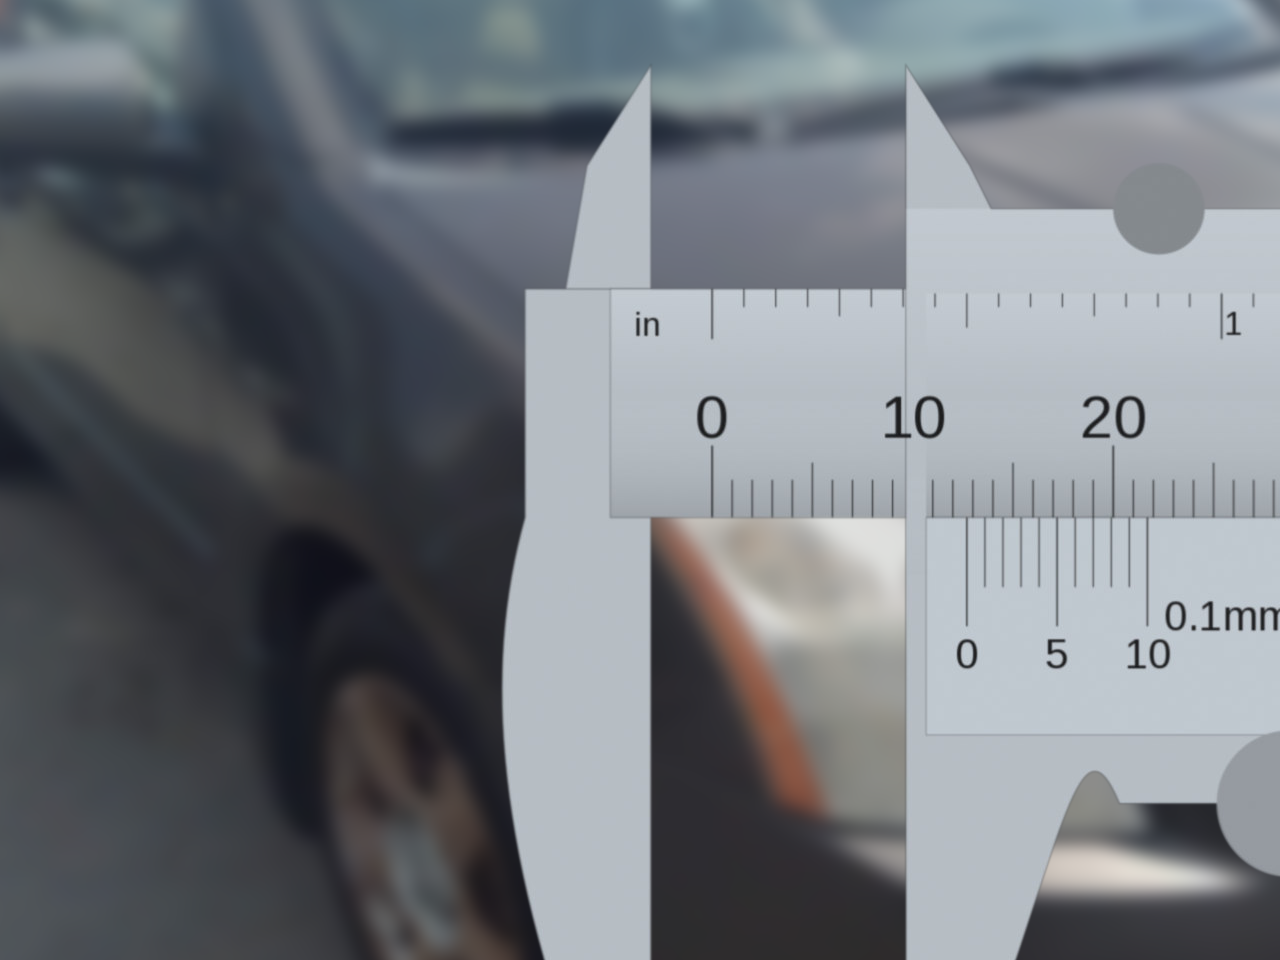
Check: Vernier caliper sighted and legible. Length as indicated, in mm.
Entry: 12.7 mm
